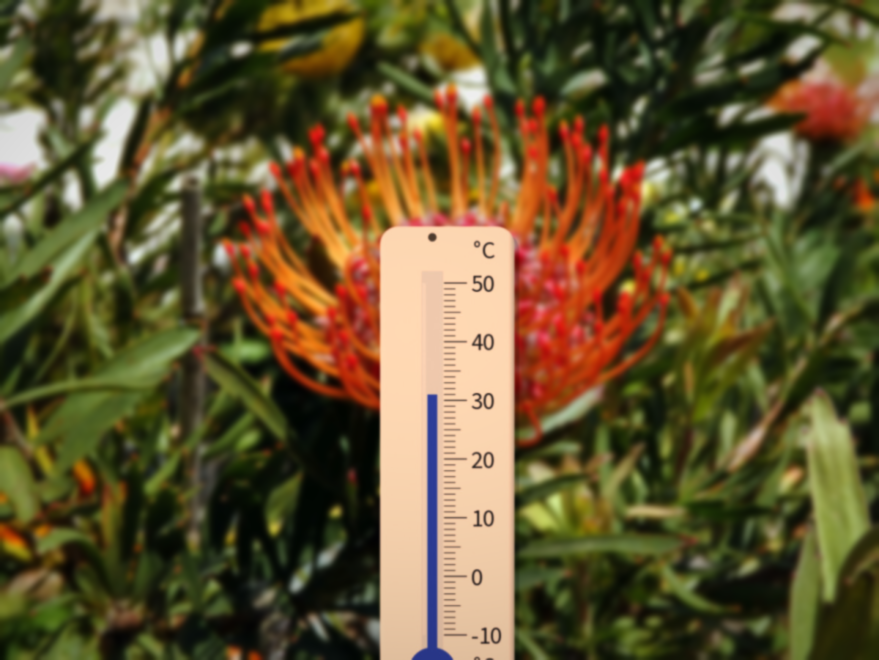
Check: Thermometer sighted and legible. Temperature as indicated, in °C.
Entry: 31 °C
